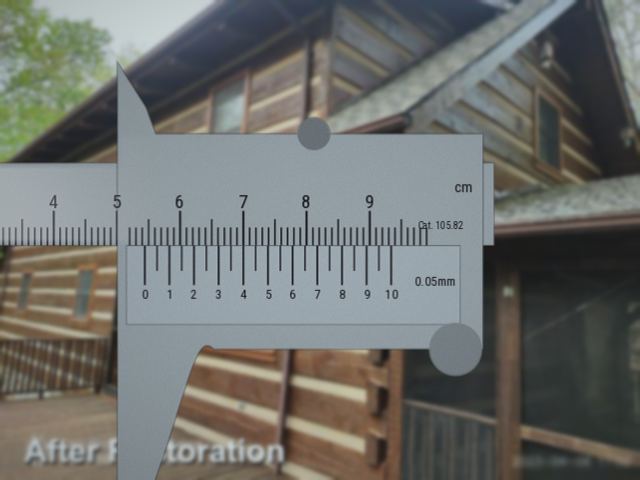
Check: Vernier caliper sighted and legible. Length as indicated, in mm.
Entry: 54.4 mm
